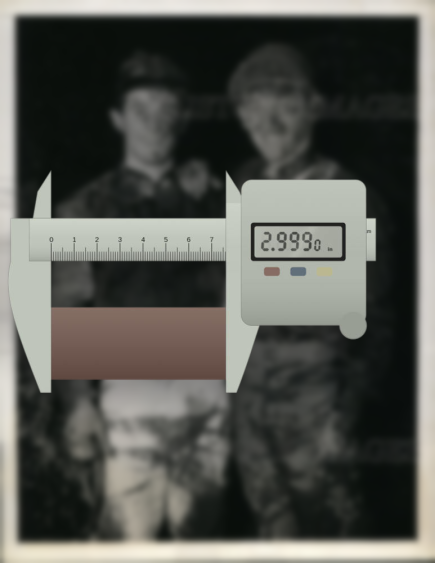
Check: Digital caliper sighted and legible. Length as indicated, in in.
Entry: 2.9990 in
